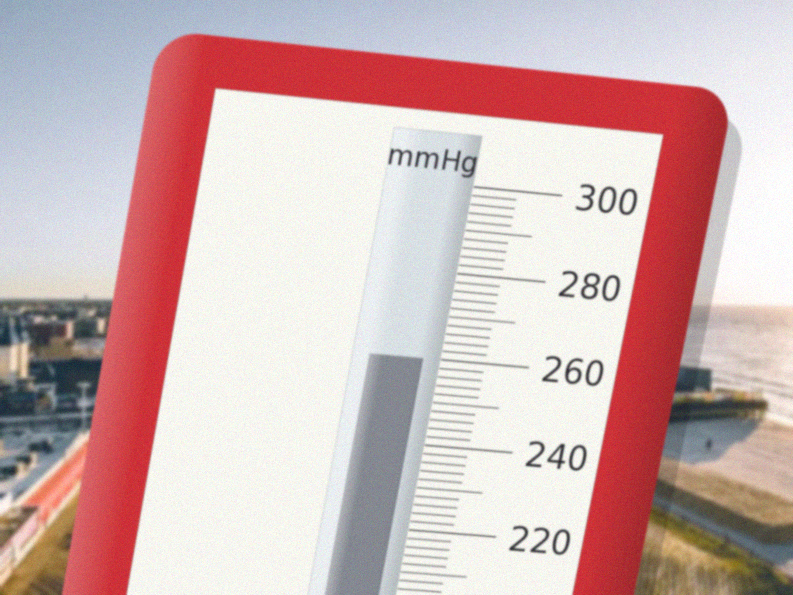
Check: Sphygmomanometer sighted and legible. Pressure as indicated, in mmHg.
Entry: 260 mmHg
